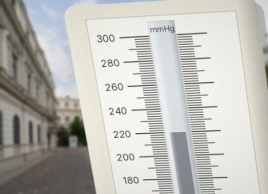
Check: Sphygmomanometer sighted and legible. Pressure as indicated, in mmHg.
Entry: 220 mmHg
